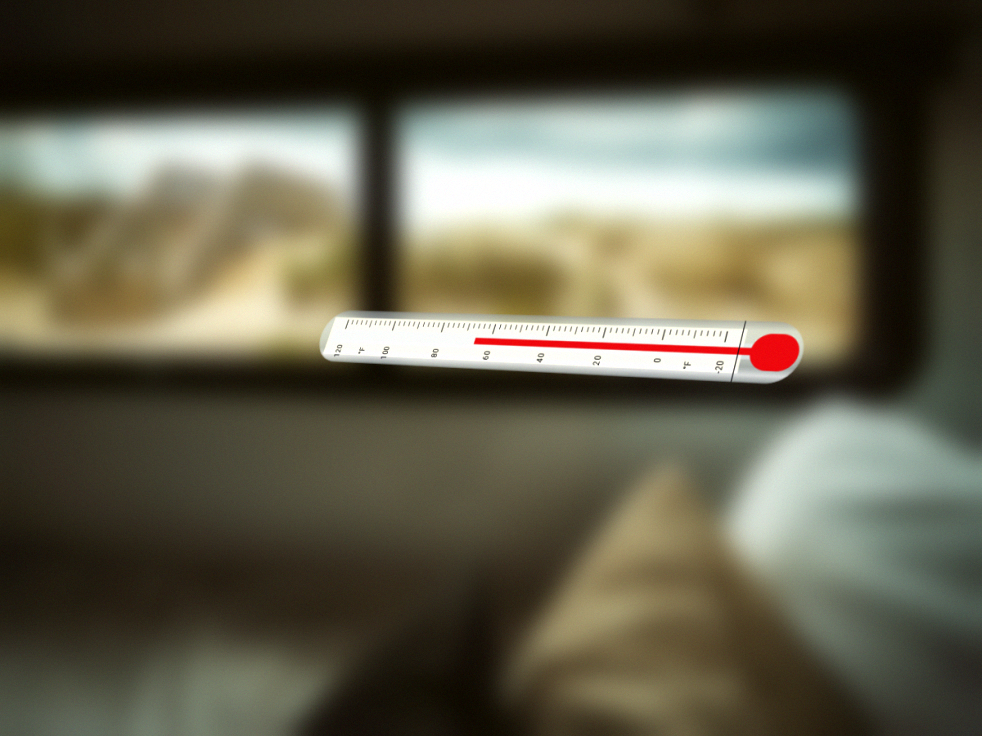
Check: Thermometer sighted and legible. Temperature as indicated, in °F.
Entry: 66 °F
